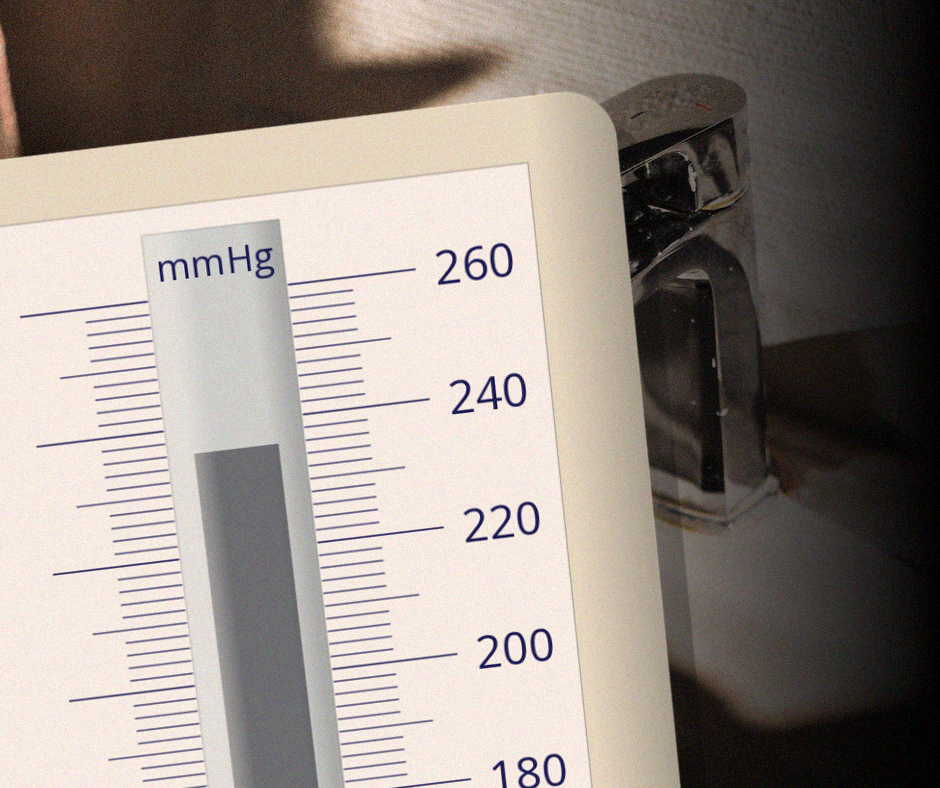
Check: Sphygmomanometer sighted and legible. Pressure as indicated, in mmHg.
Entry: 236 mmHg
